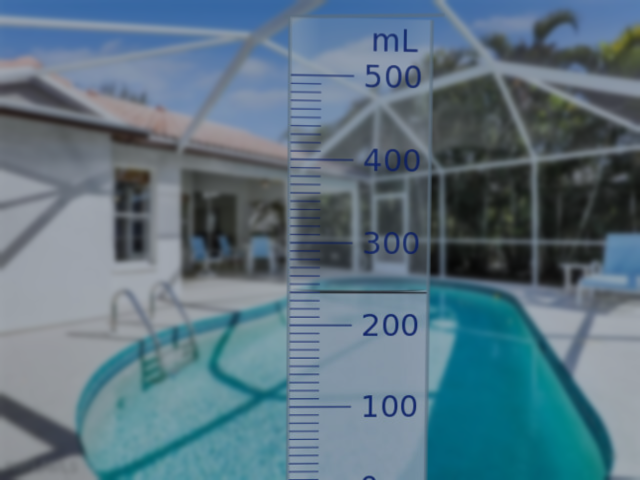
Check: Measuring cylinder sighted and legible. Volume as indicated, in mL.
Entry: 240 mL
